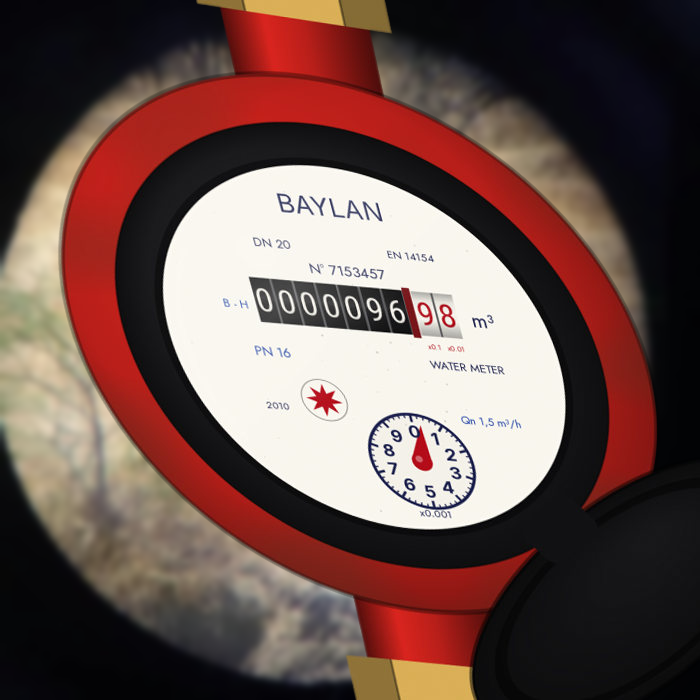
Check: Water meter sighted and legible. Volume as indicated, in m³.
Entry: 96.980 m³
